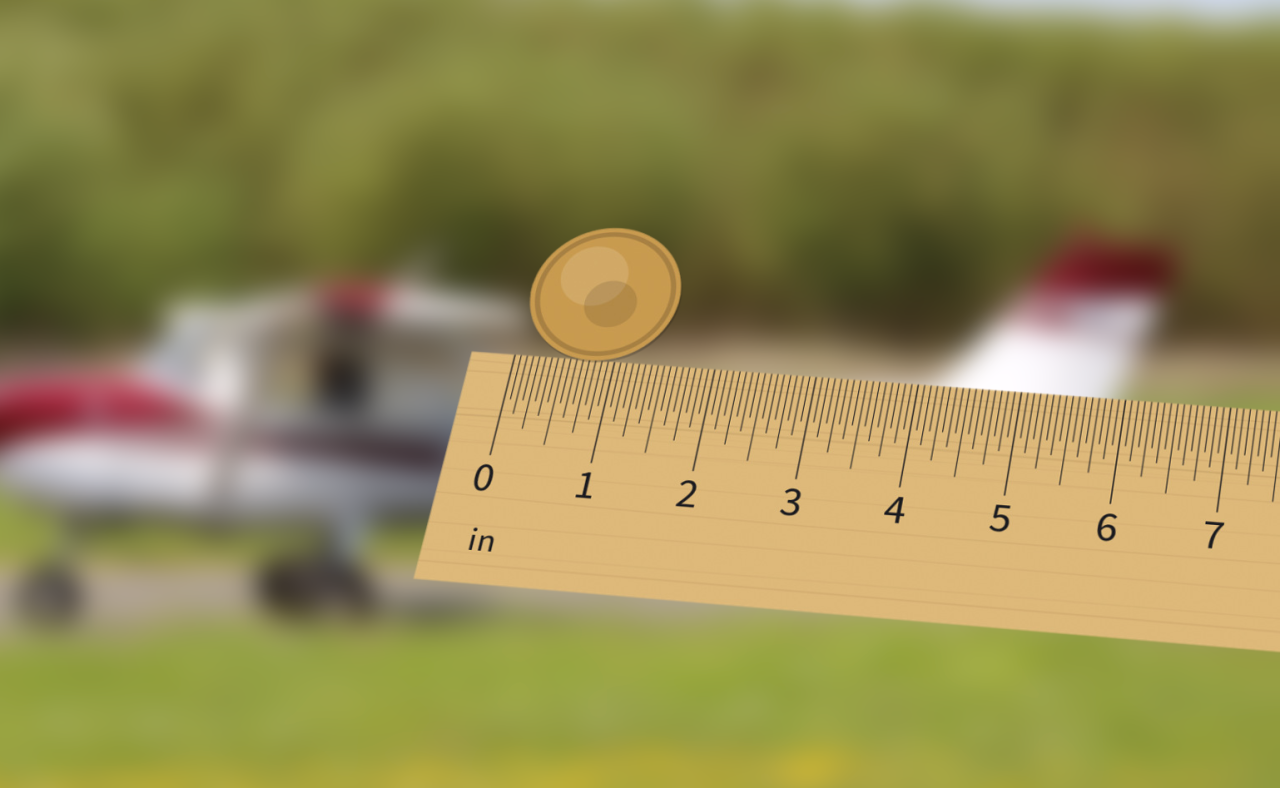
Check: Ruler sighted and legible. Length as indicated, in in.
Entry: 1.5 in
